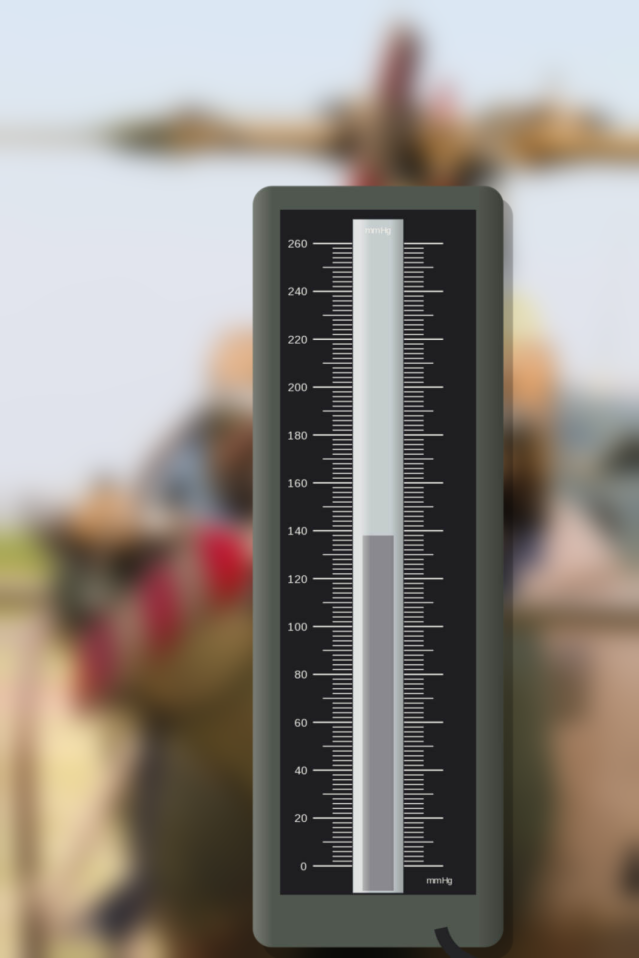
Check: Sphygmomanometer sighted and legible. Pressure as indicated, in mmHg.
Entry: 138 mmHg
